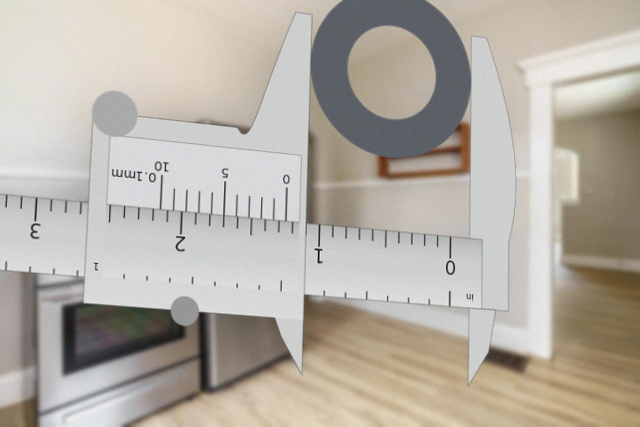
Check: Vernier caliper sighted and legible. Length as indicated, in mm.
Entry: 12.5 mm
